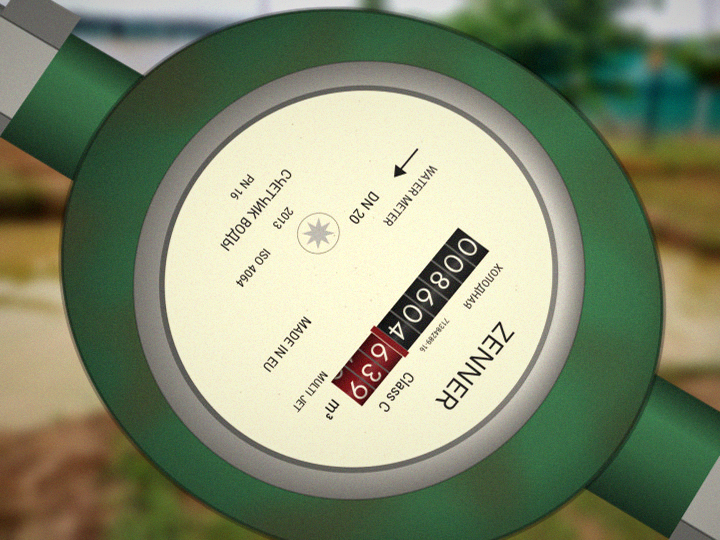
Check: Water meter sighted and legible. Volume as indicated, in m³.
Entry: 8604.639 m³
